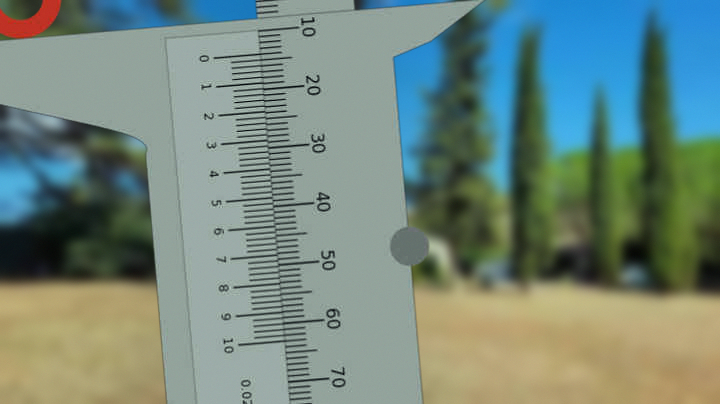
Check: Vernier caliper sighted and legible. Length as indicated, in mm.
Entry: 14.0 mm
